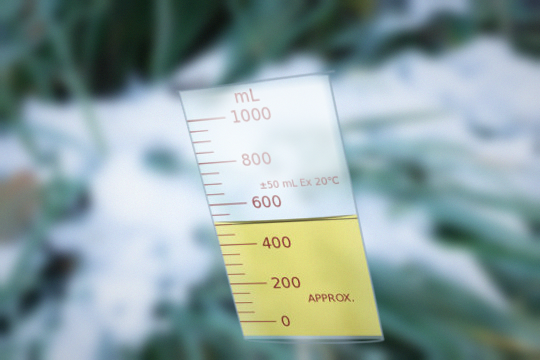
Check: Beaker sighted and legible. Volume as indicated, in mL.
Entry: 500 mL
